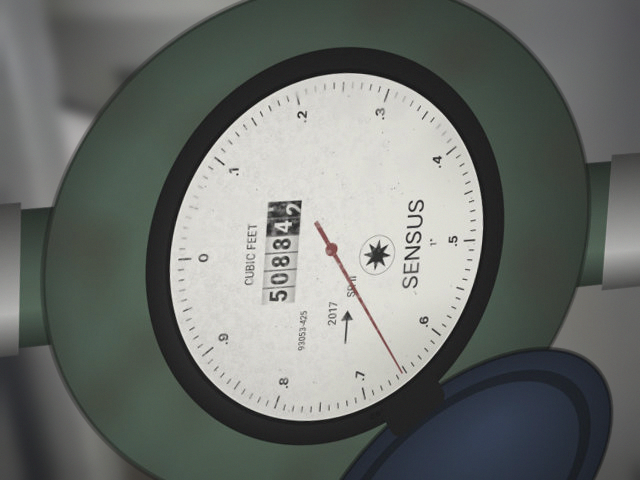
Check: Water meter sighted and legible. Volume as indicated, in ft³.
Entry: 508841.65 ft³
